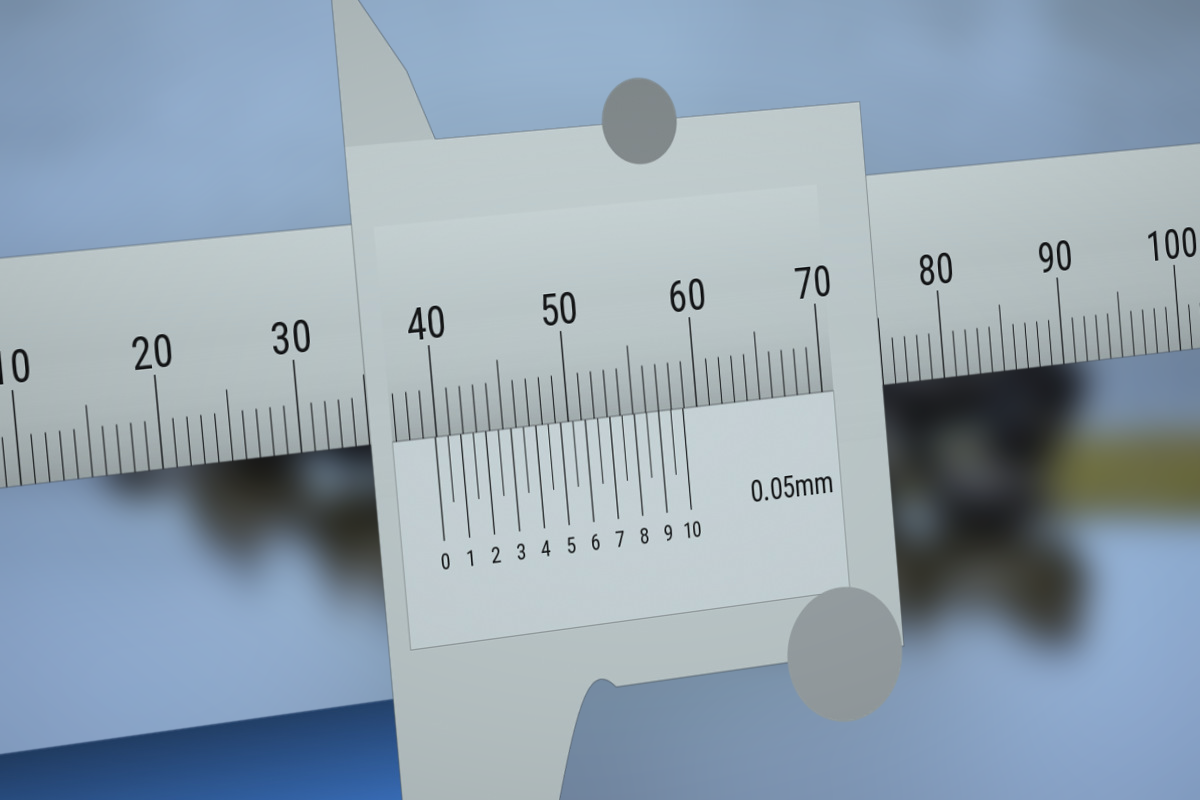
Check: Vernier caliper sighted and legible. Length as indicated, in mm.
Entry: 39.9 mm
